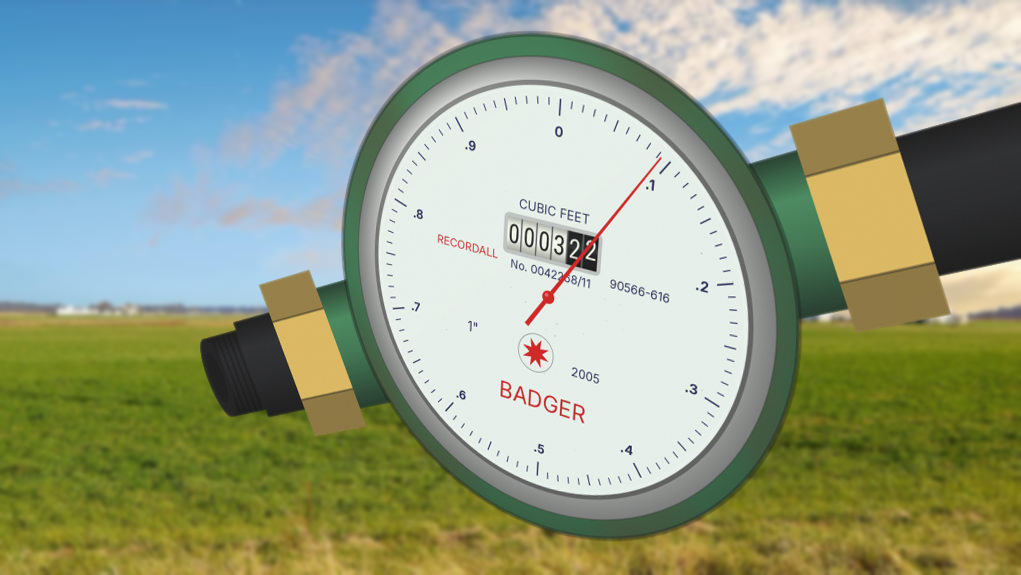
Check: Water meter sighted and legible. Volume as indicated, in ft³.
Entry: 322.09 ft³
